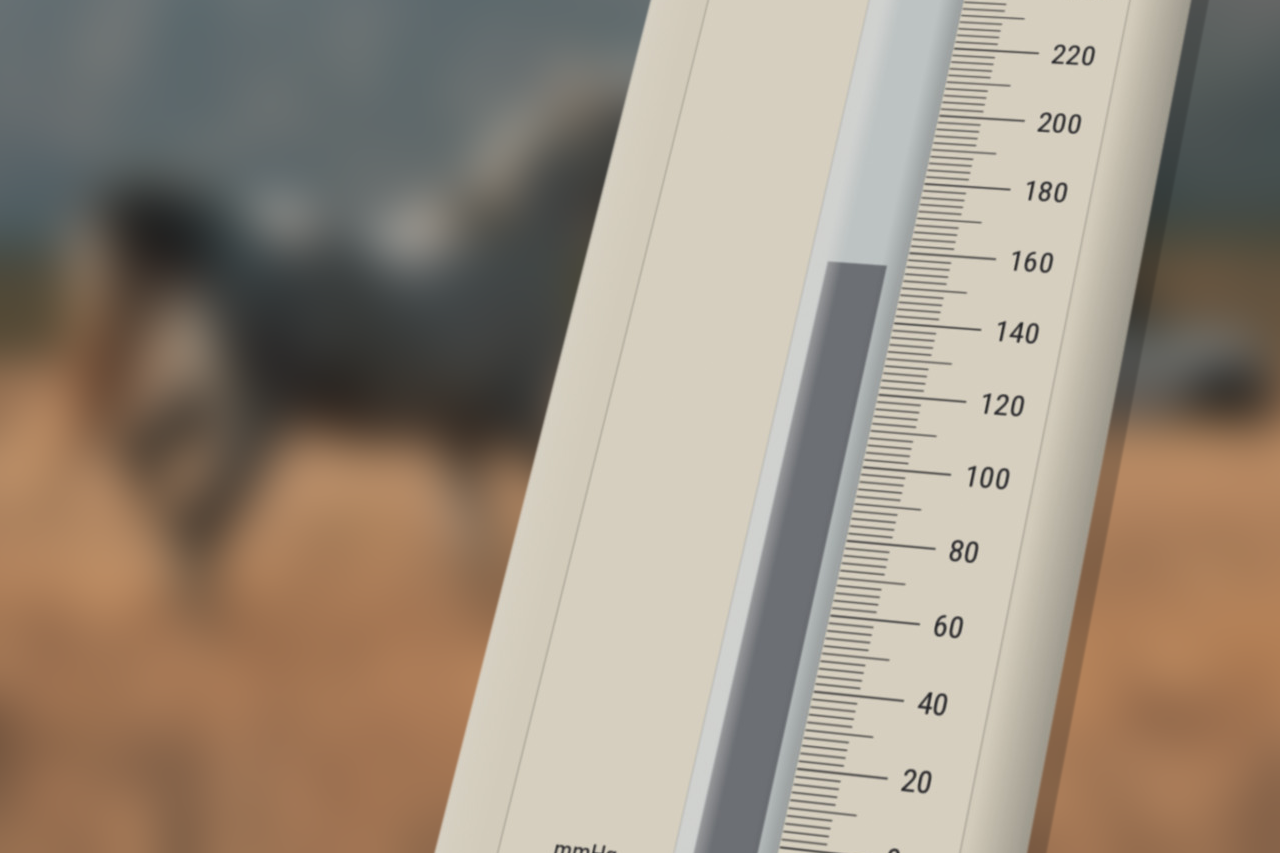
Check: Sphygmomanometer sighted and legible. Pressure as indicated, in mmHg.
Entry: 156 mmHg
